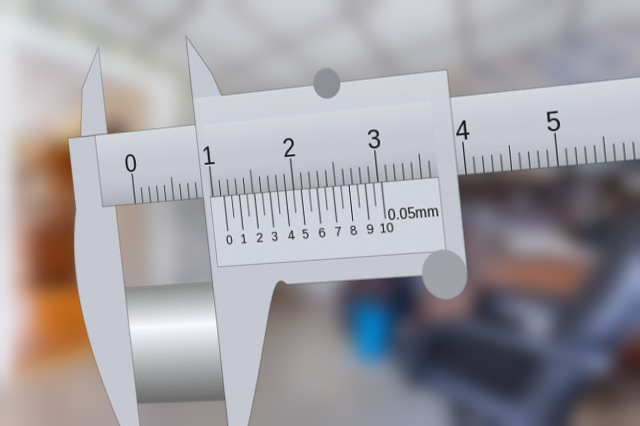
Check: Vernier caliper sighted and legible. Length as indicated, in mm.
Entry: 11.4 mm
